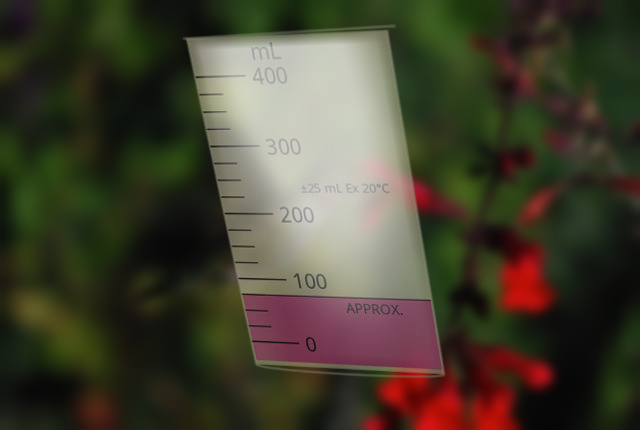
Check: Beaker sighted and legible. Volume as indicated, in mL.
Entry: 75 mL
